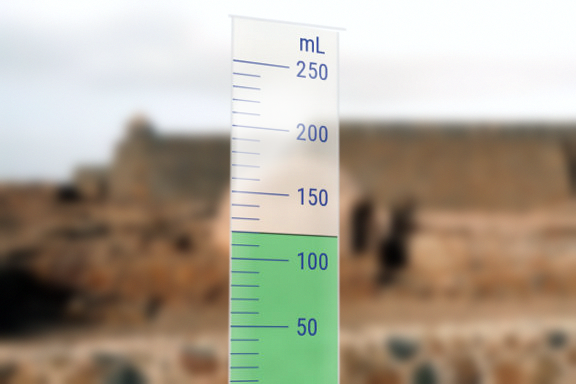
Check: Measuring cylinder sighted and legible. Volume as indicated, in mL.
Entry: 120 mL
